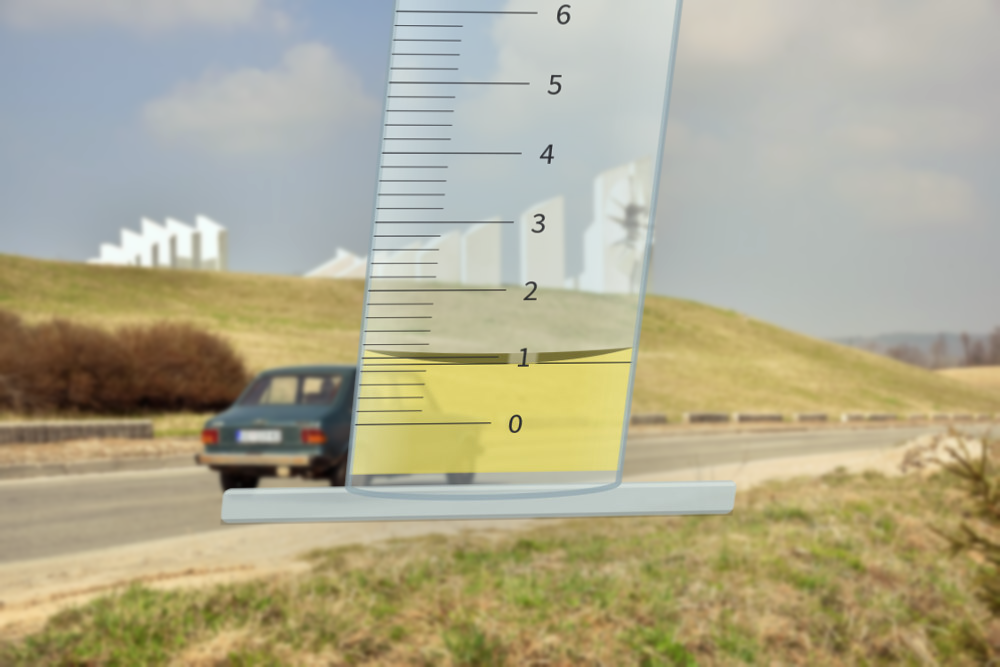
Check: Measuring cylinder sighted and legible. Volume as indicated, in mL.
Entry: 0.9 mL
